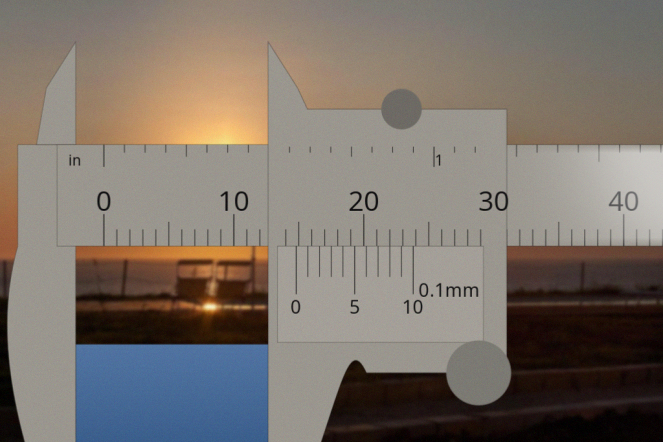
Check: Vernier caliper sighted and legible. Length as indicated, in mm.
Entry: 14.8 mm
